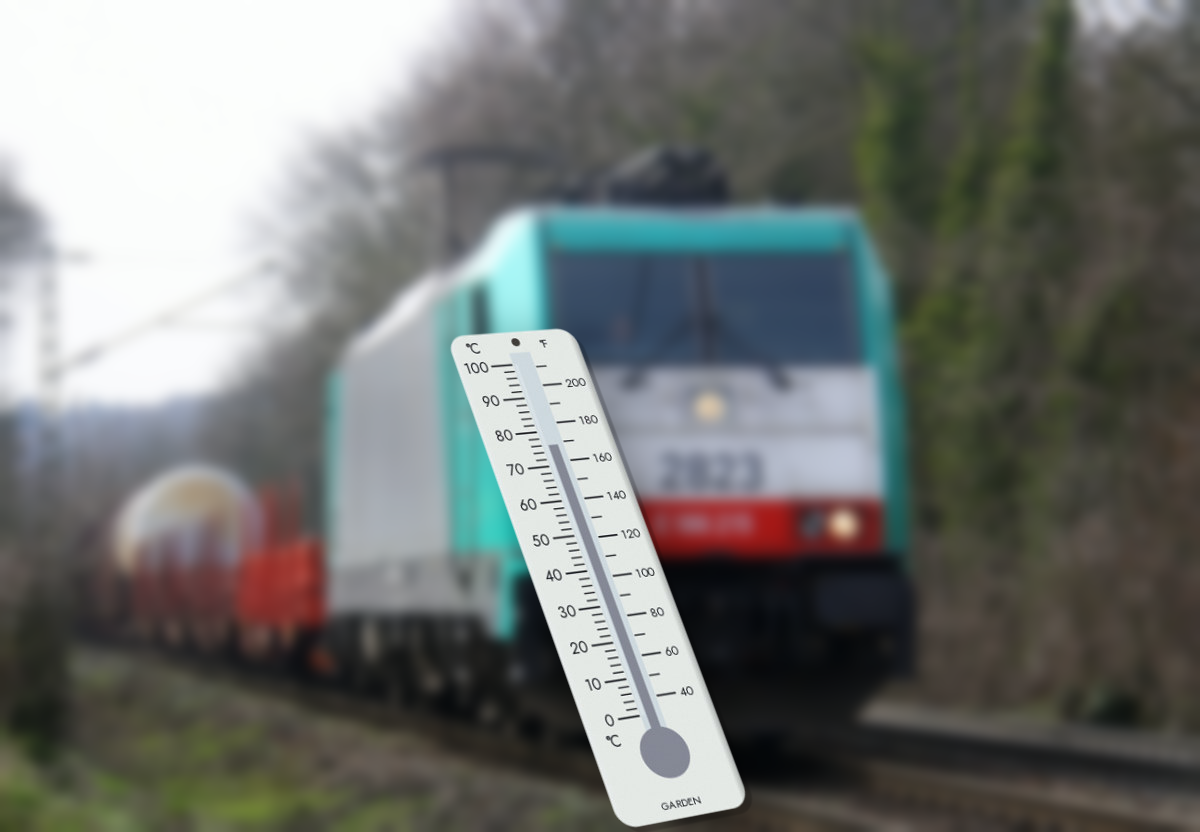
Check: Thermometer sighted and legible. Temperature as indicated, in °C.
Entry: 76 °C
